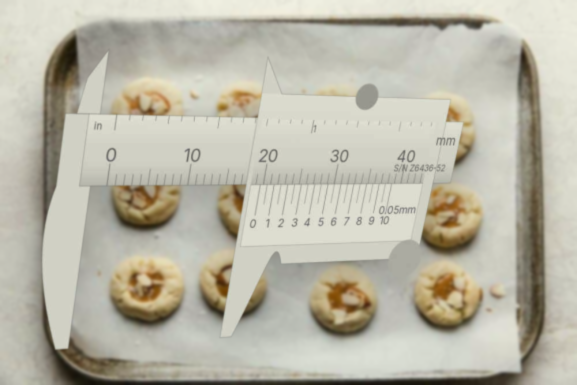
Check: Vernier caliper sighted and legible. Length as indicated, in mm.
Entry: 19.6 mm
